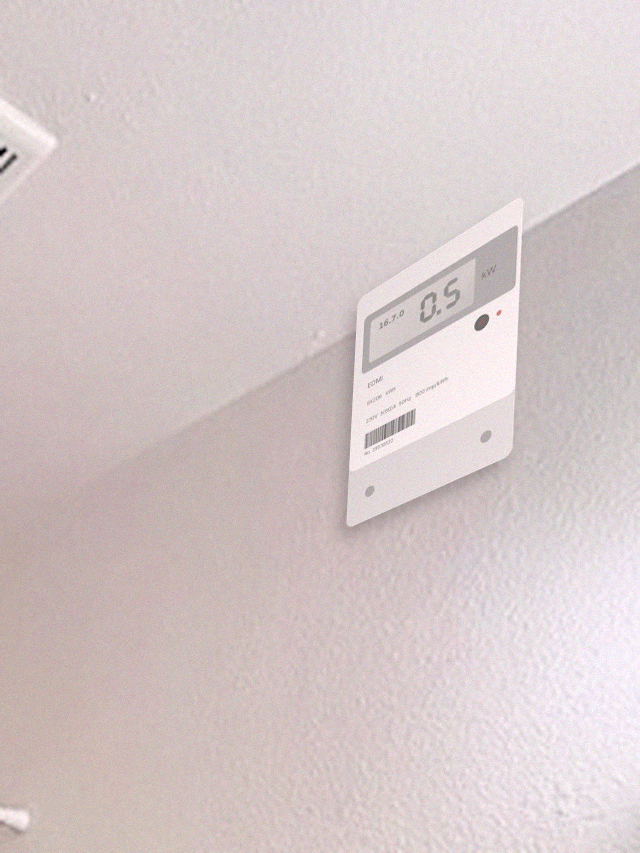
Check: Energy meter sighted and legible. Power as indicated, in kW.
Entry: 0.5 kW
